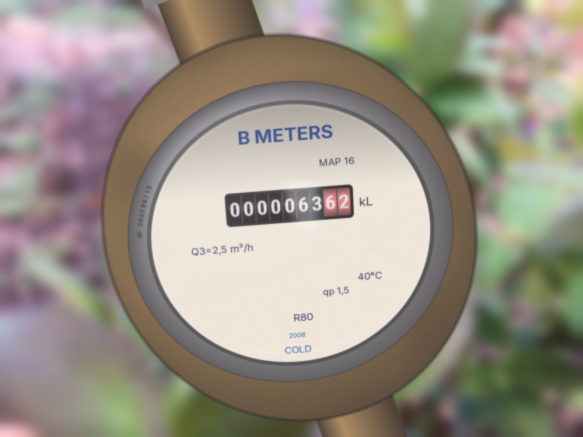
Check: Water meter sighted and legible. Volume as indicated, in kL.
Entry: 63.62 kL
